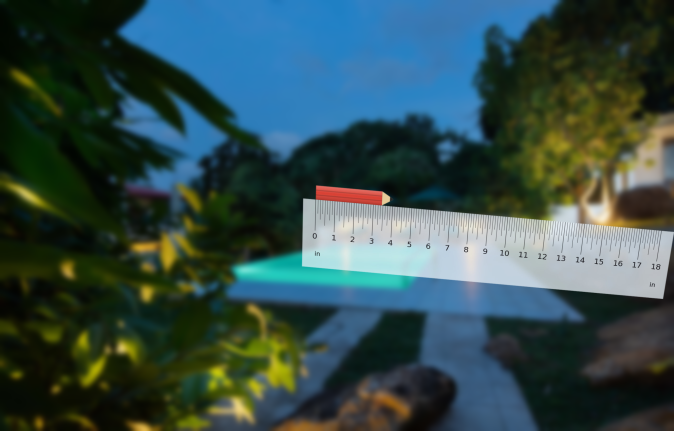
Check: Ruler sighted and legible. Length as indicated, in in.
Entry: 4 in
